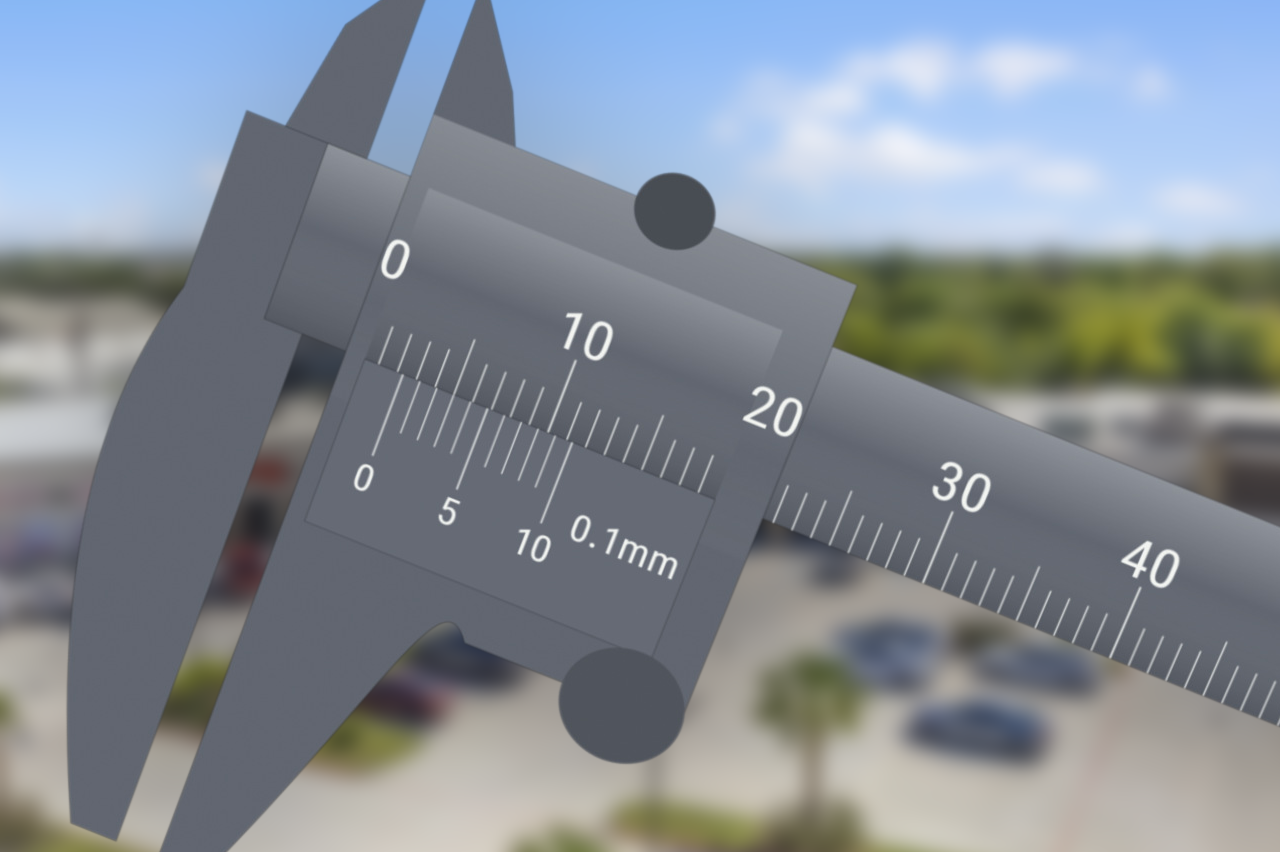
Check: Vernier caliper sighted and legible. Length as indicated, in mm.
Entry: 2.3 mm
